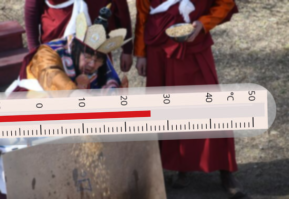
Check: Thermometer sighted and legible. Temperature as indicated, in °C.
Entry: 26 °C
